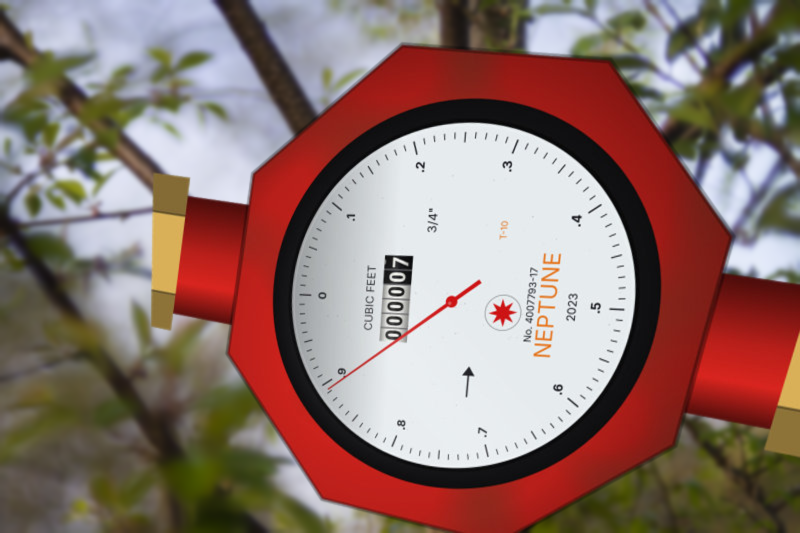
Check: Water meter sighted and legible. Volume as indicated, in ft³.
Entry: 6.89 ft³
